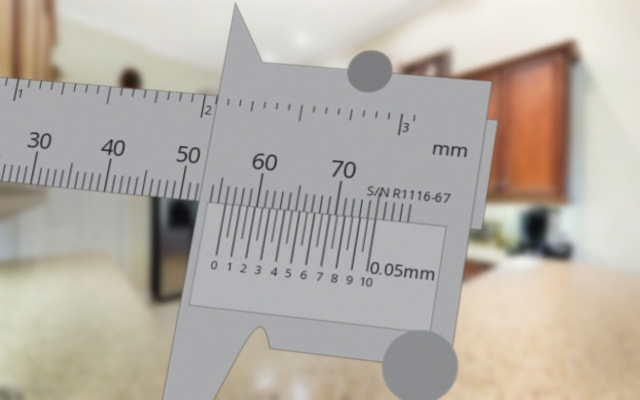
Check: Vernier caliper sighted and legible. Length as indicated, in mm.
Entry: 56.0 mm
